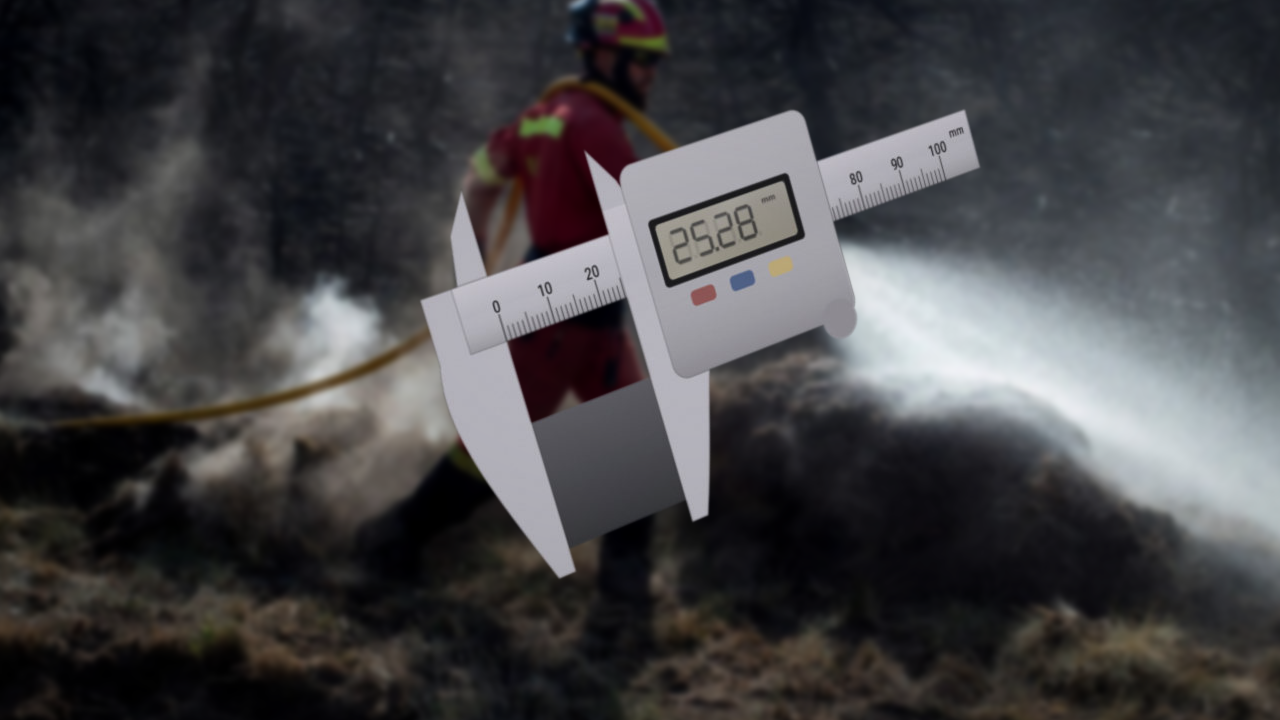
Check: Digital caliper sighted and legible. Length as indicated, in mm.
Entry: 25.28 mm
